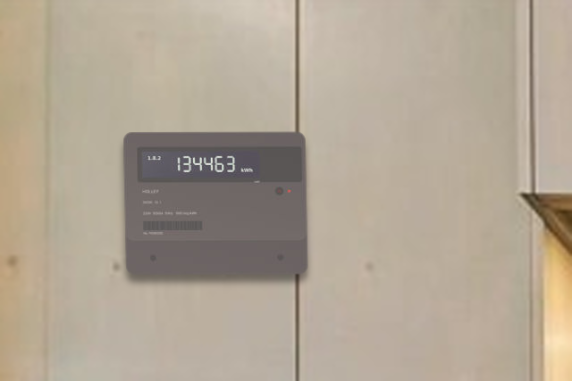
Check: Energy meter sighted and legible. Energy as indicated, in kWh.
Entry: 134463 kWh
